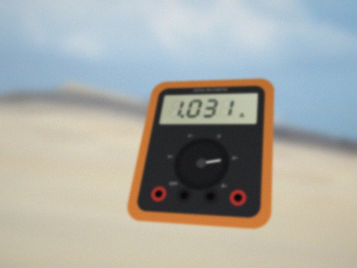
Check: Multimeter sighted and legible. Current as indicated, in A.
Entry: 1.031 A
